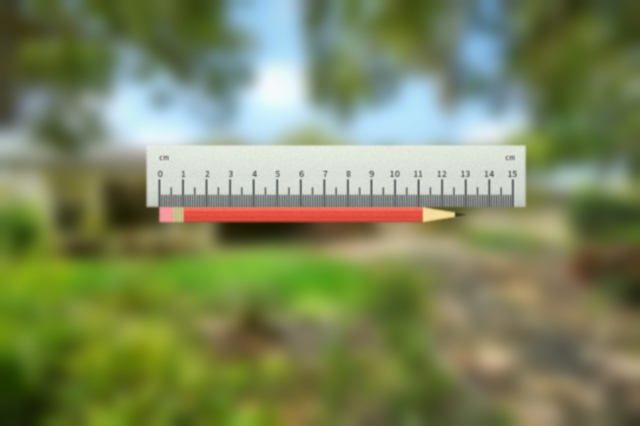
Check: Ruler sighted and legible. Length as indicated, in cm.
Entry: 13 cm
